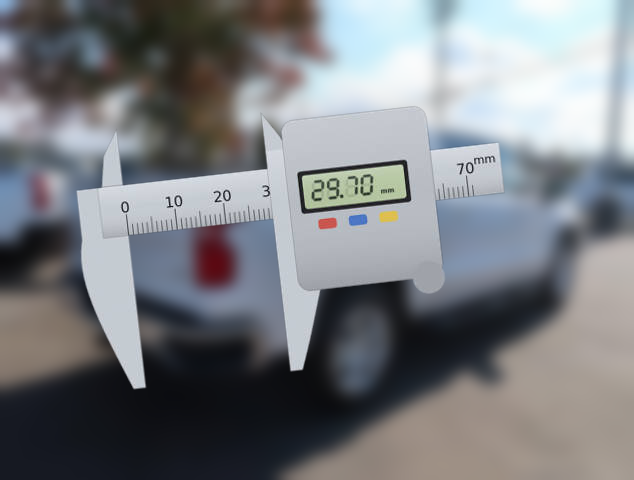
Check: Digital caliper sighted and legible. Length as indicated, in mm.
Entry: 29.70 mm
